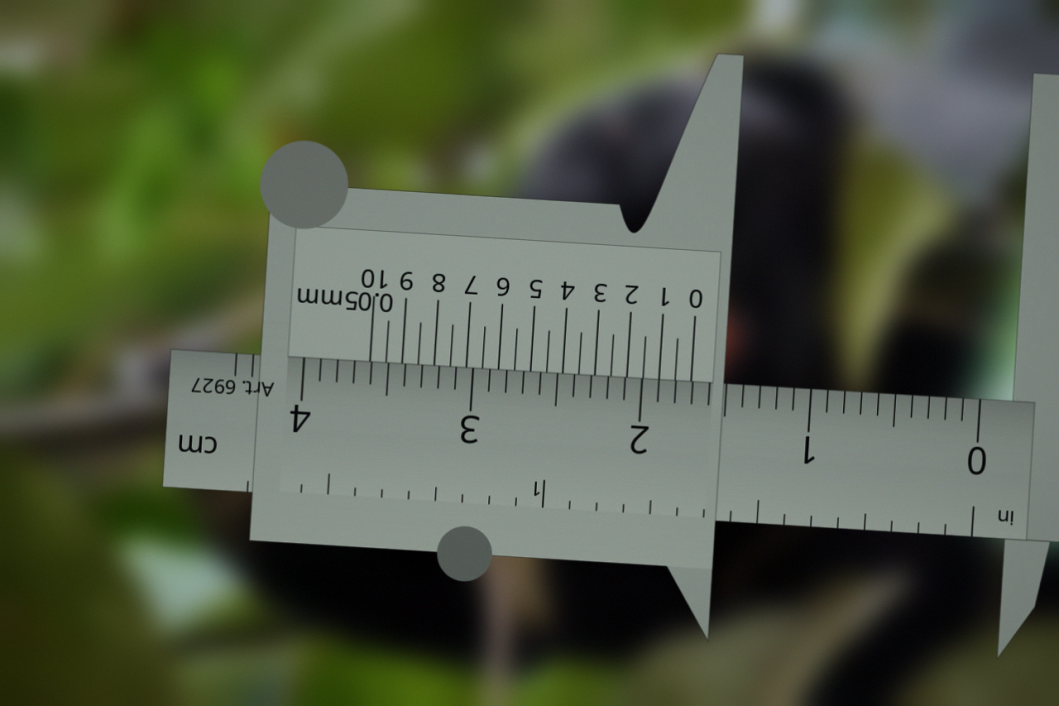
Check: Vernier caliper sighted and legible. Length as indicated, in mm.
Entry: 17.1 mm
